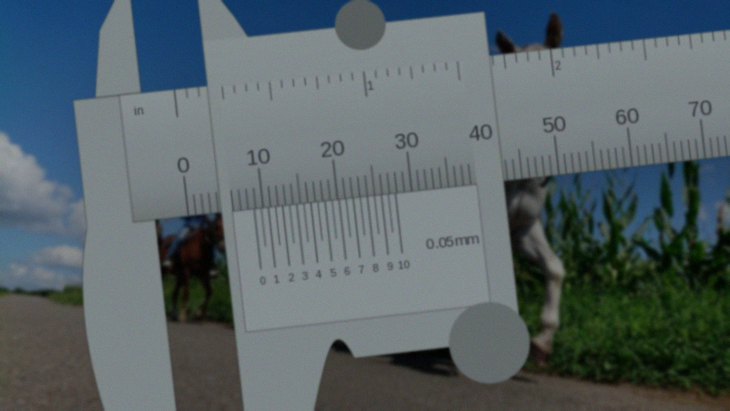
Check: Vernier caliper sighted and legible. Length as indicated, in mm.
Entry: 8.8 mm
